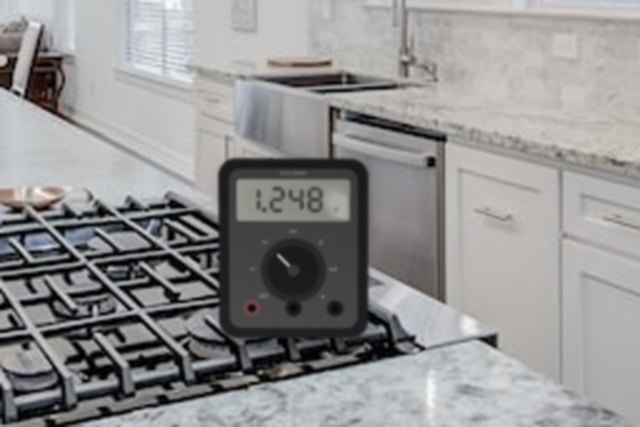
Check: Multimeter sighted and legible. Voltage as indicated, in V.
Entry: 1.248 V
